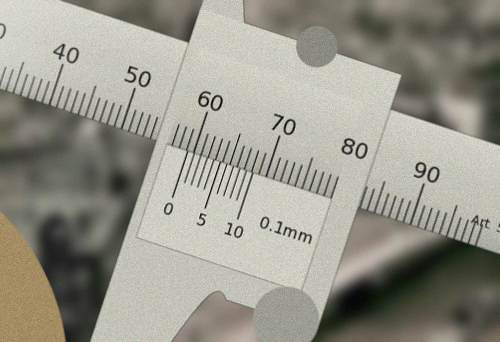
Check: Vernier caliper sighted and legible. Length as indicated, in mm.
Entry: 59.2 mm
